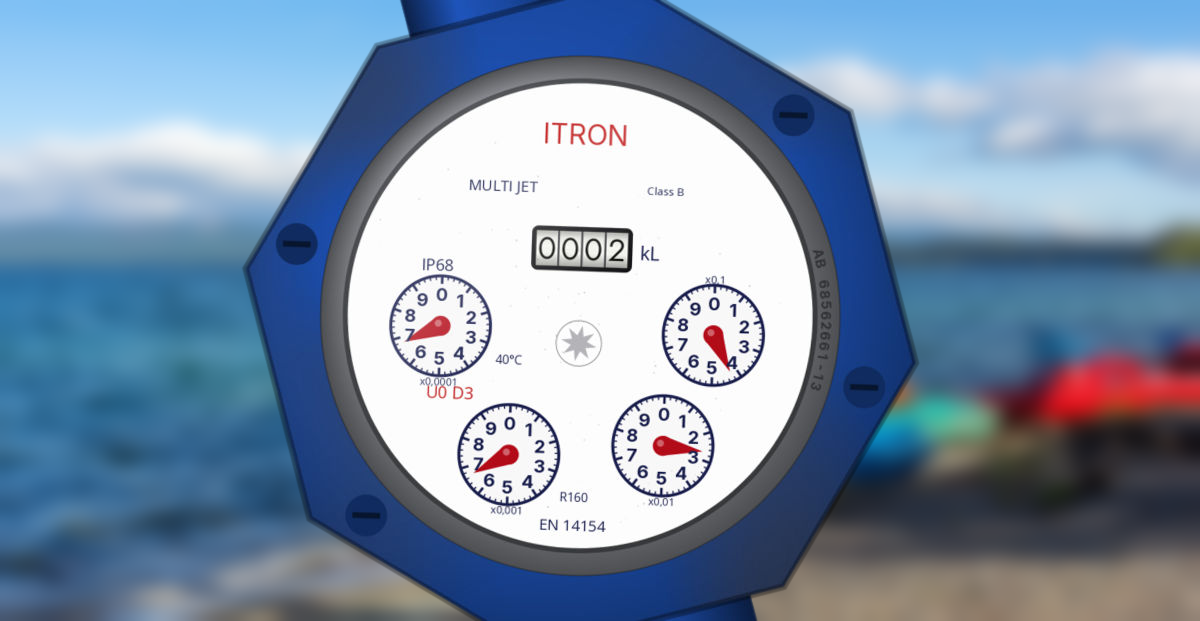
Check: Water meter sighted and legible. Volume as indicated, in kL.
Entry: 2.4266 kL
